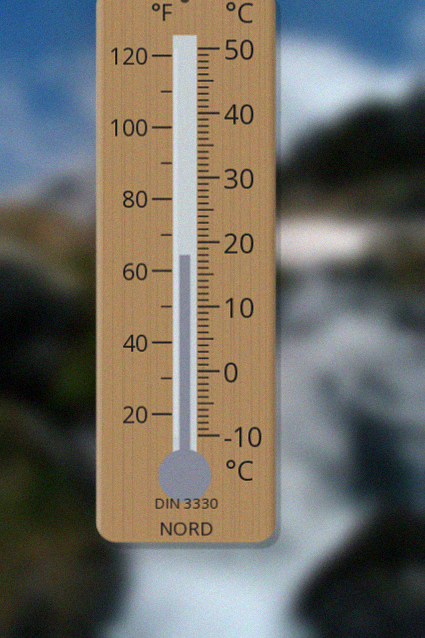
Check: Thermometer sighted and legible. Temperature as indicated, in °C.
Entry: 18 °C
